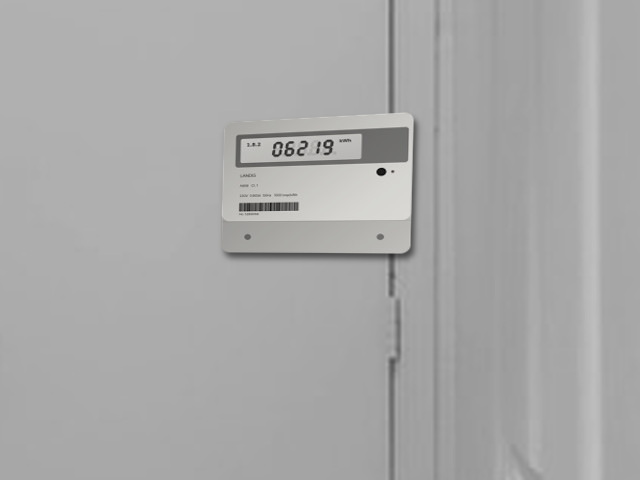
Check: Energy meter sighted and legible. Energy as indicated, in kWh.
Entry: 6219 kWh
